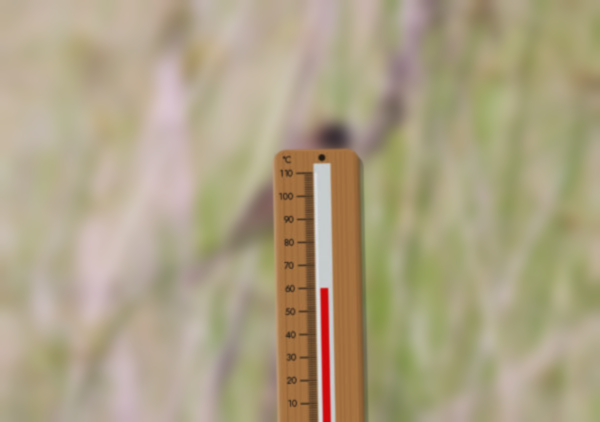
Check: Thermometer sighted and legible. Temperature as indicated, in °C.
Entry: 60 °C
